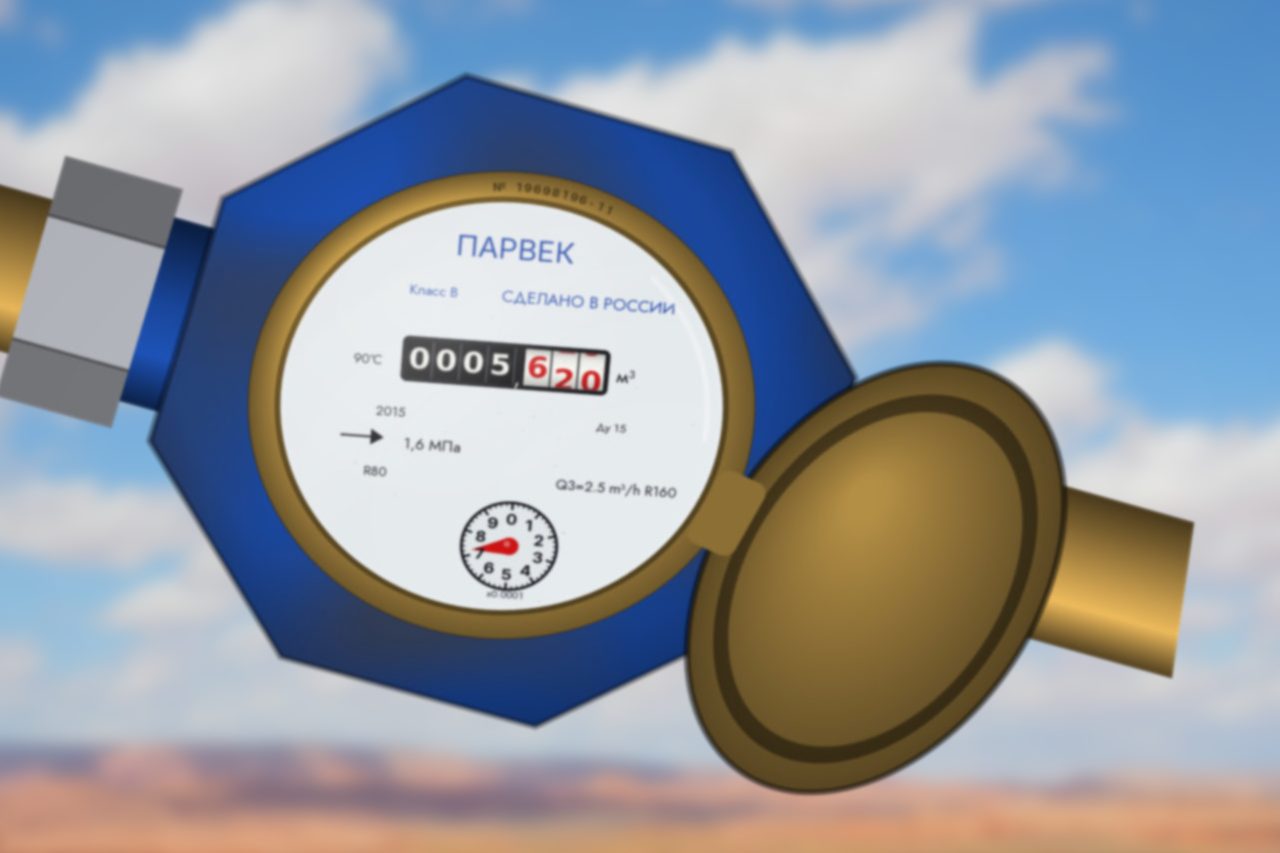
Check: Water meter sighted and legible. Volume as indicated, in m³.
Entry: 5.6197 m³
